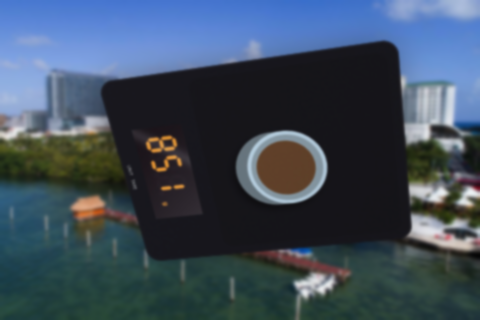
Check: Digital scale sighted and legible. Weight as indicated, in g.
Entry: 851 g
